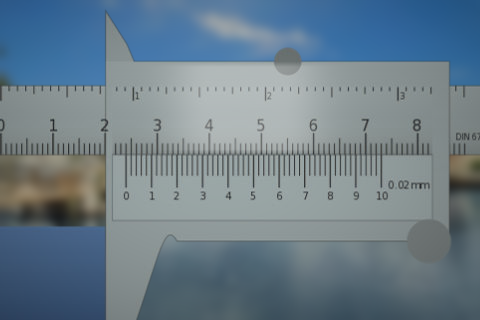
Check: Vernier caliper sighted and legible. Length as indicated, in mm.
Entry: 24.0 mm
